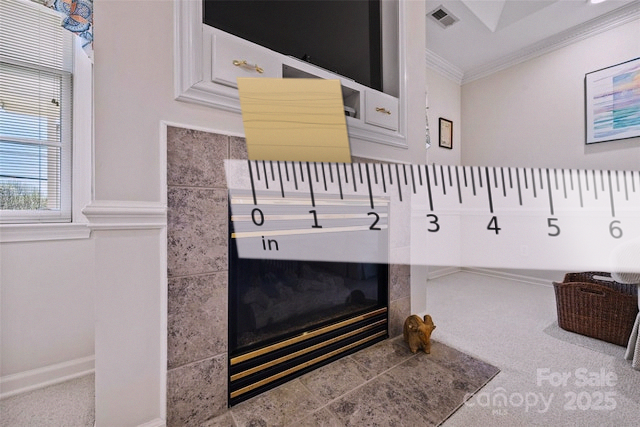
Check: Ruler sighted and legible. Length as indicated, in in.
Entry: 1.75 in
